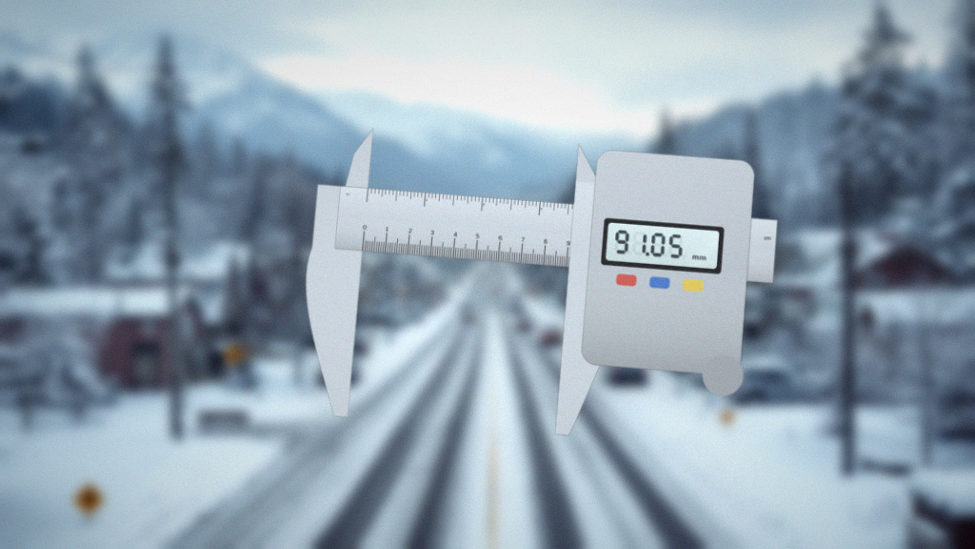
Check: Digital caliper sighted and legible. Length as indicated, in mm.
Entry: 91.05 mm
